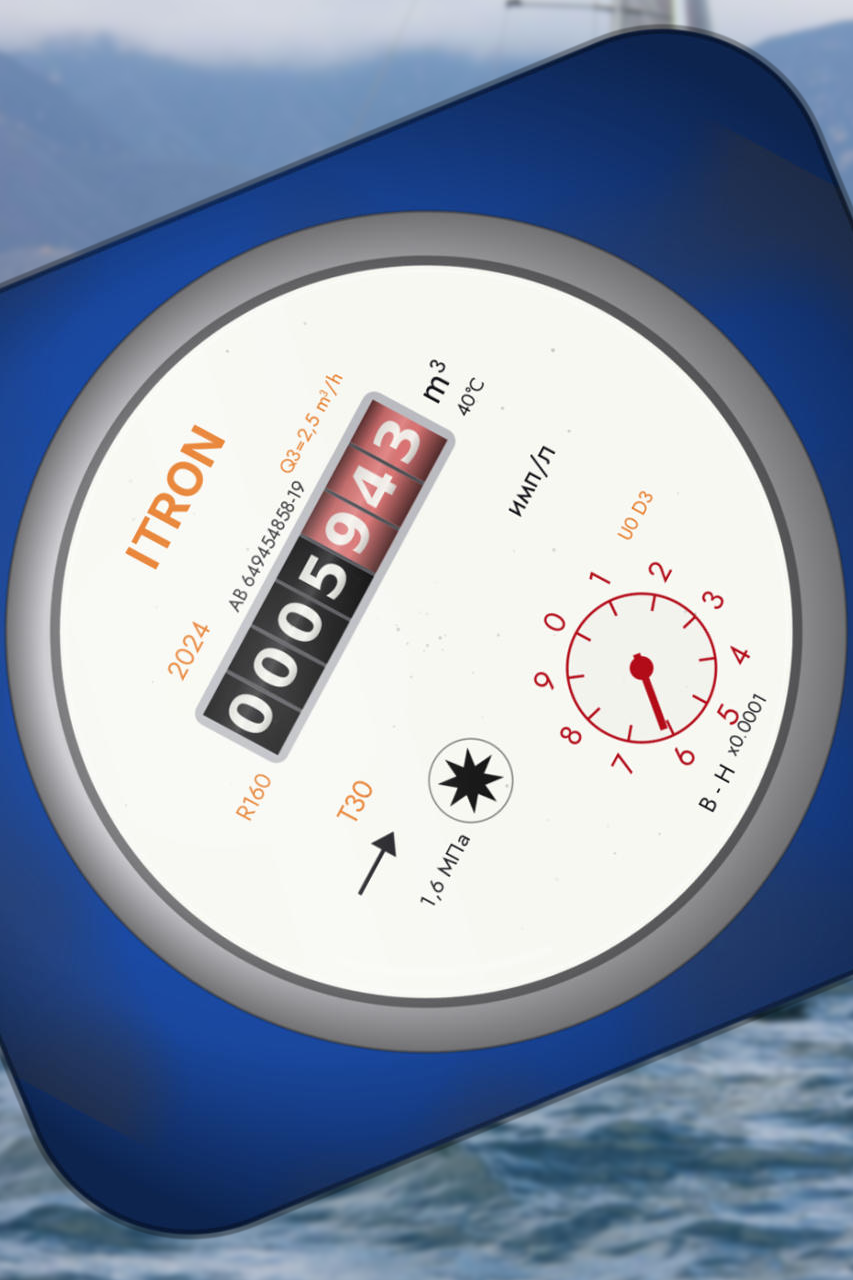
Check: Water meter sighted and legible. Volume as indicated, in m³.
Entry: 5.9436 m³
